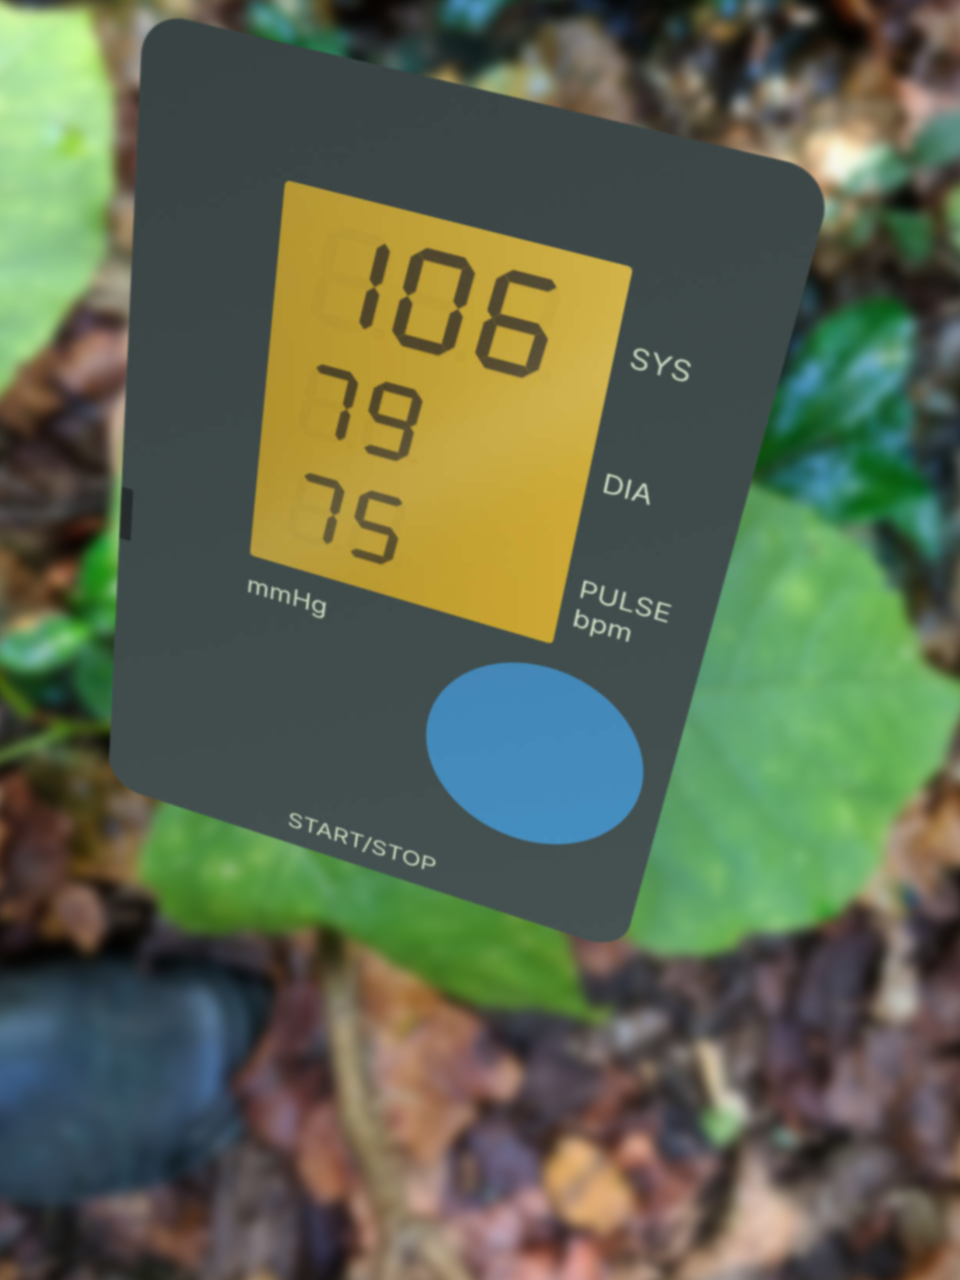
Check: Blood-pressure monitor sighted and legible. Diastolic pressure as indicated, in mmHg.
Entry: 79 mmHg
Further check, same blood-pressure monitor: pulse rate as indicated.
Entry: 75 bpm
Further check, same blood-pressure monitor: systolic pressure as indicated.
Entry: 106 mmHg
